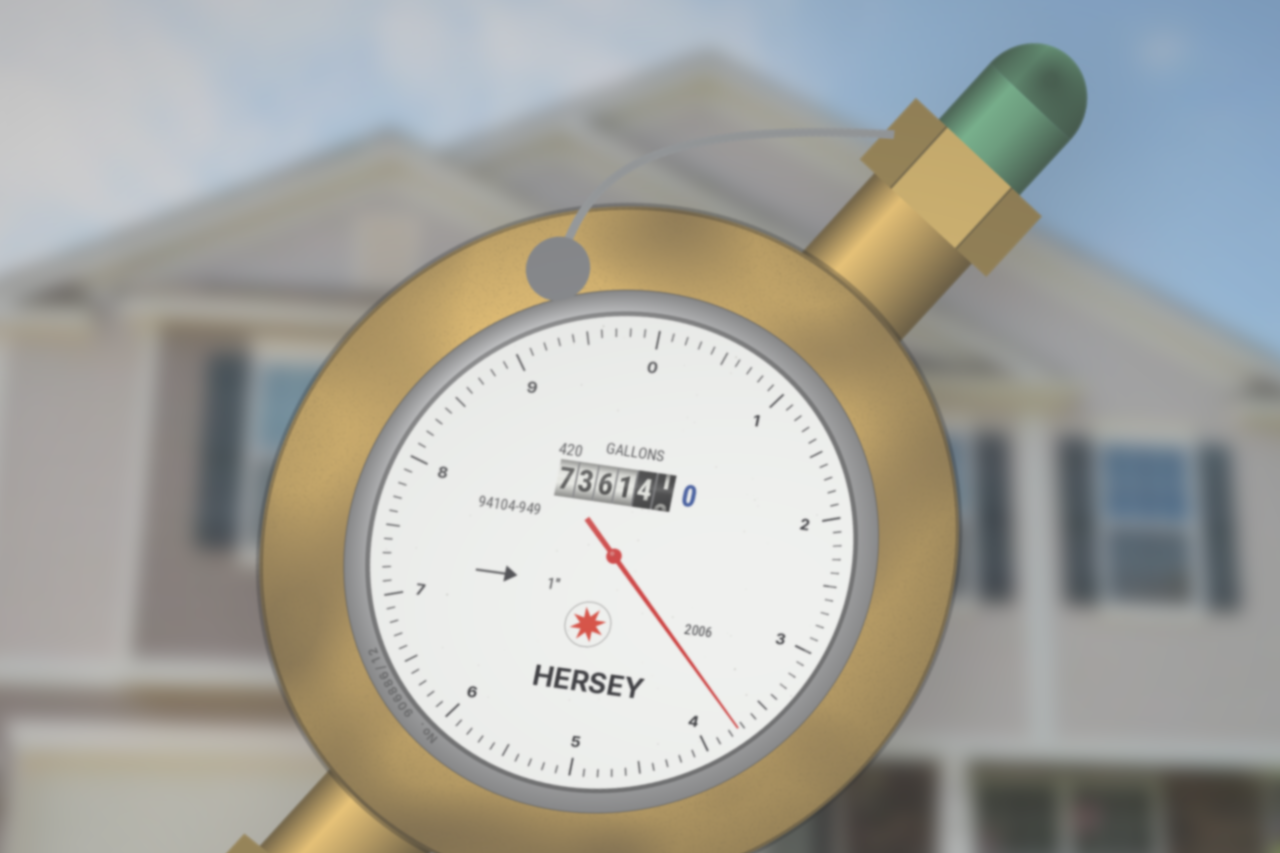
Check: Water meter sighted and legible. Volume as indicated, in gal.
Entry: 7361413.7 gal
